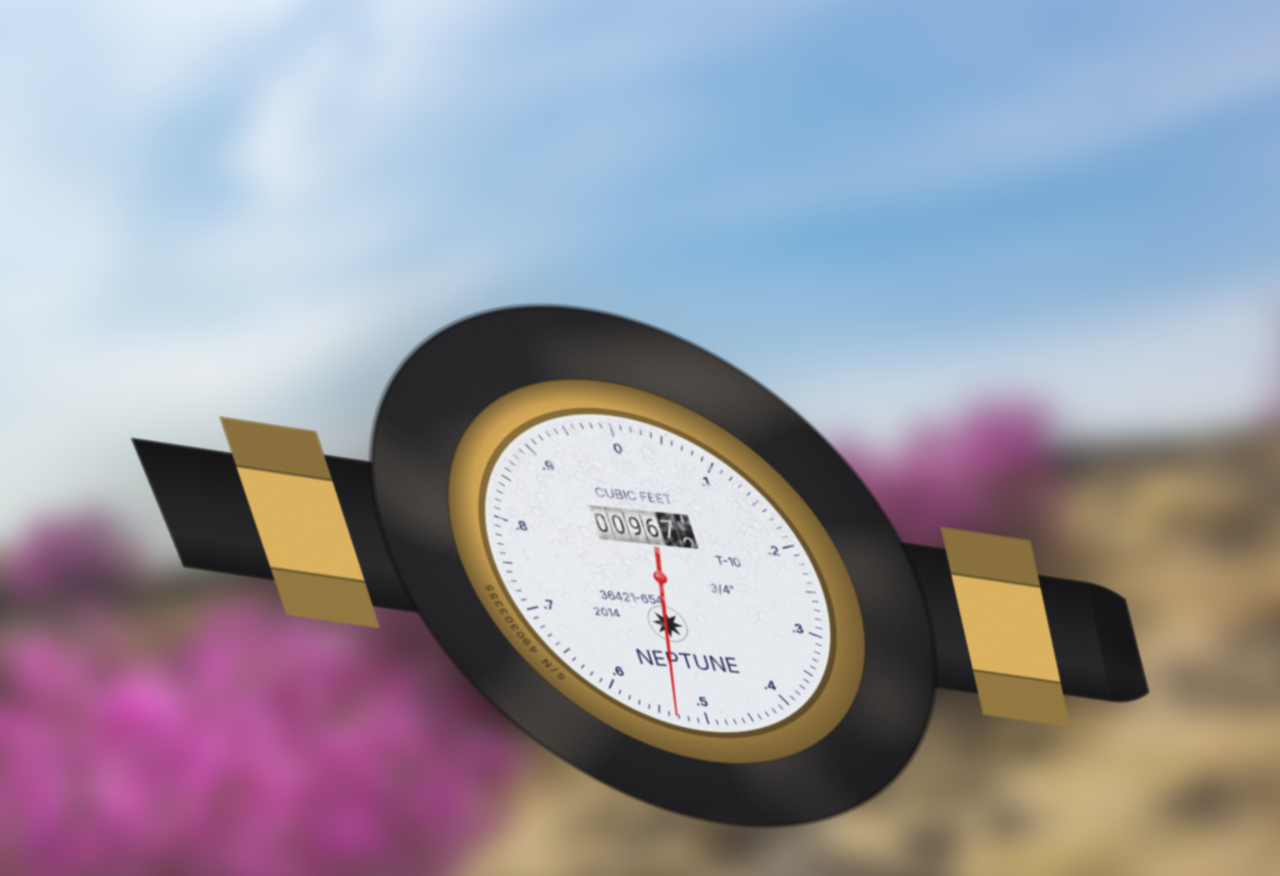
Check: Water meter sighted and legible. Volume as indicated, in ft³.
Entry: 9671.53 ft³
